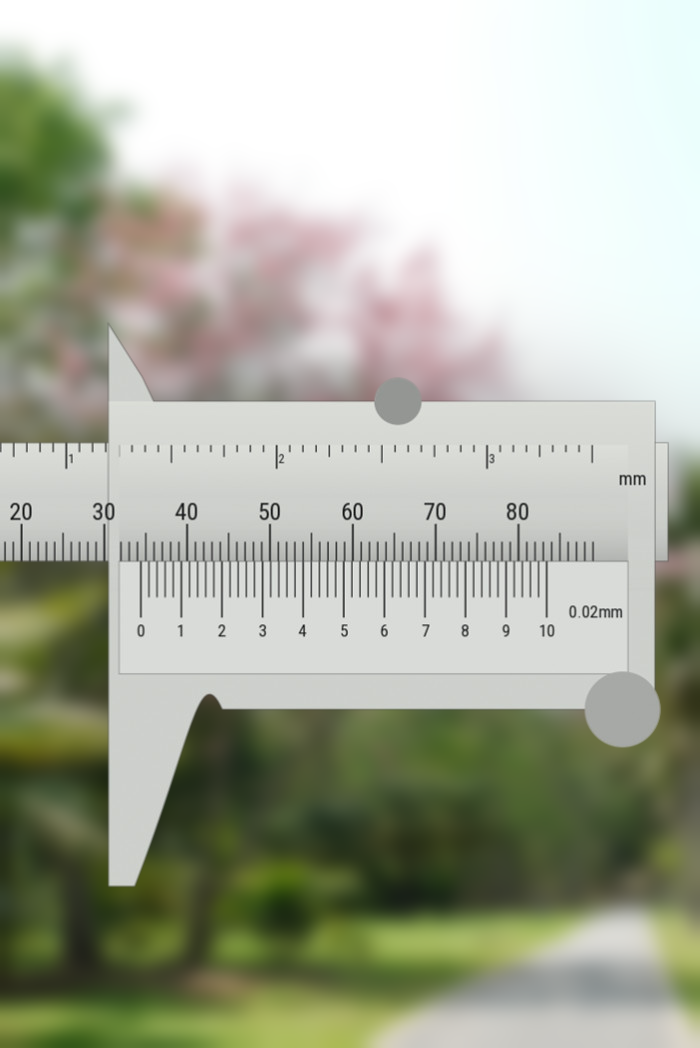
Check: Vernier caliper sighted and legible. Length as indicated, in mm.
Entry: 34.4 mm
